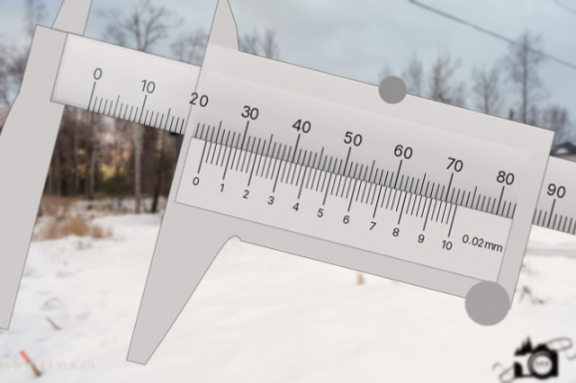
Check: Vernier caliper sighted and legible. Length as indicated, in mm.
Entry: 23.2 mm
